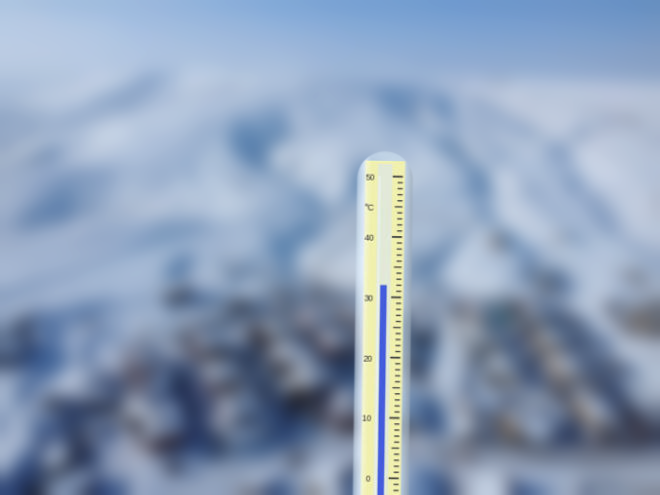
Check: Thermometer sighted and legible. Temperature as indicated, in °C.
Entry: 32 °C
